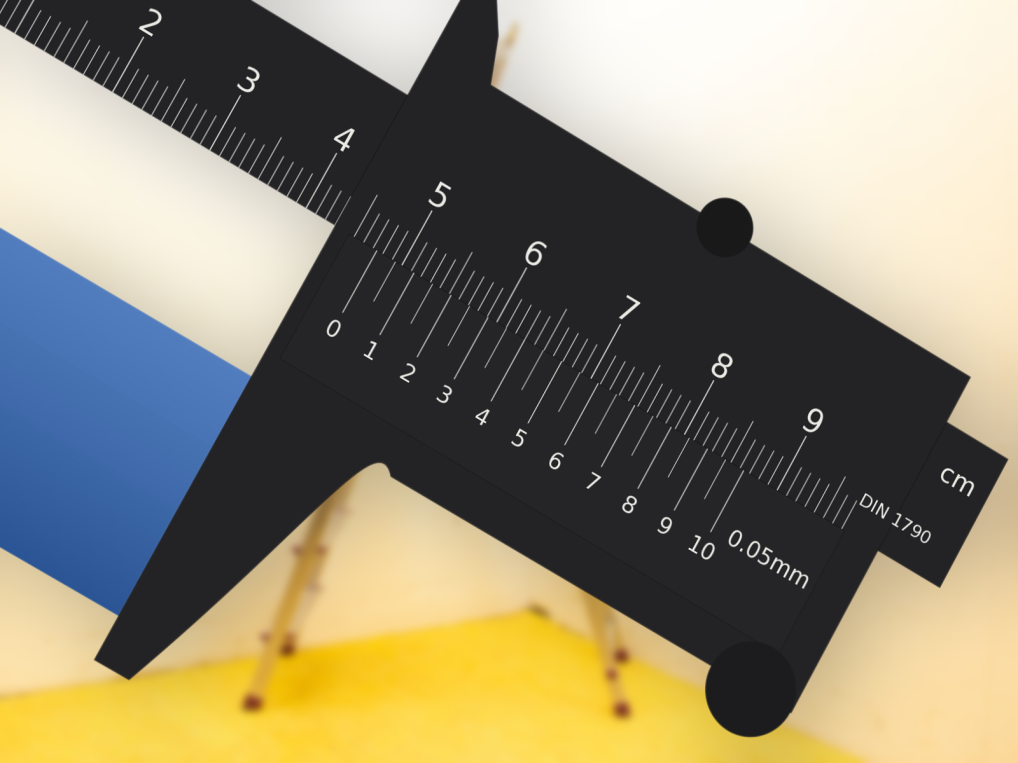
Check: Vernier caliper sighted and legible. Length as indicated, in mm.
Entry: 47.4 mm
